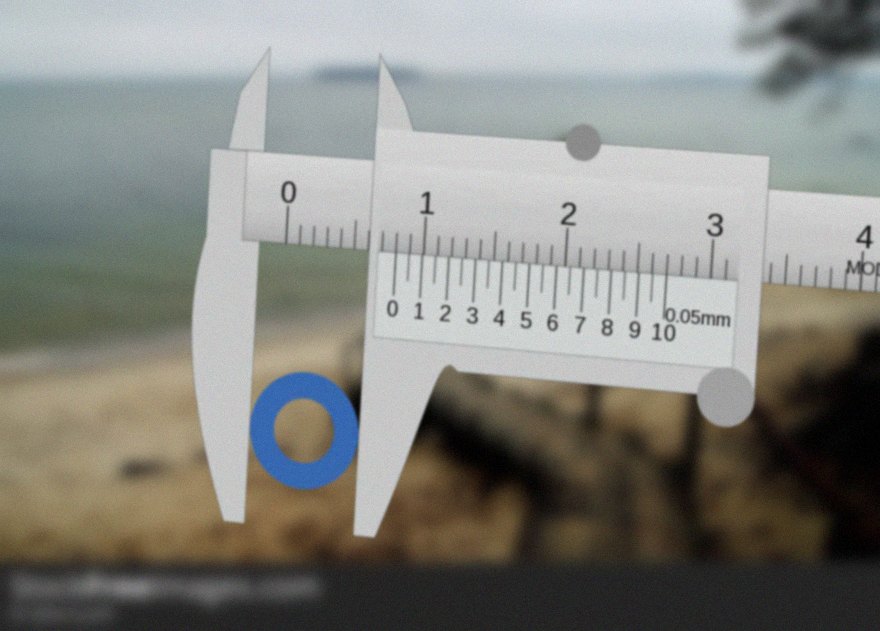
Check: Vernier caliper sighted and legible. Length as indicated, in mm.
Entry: 8.0 mm
